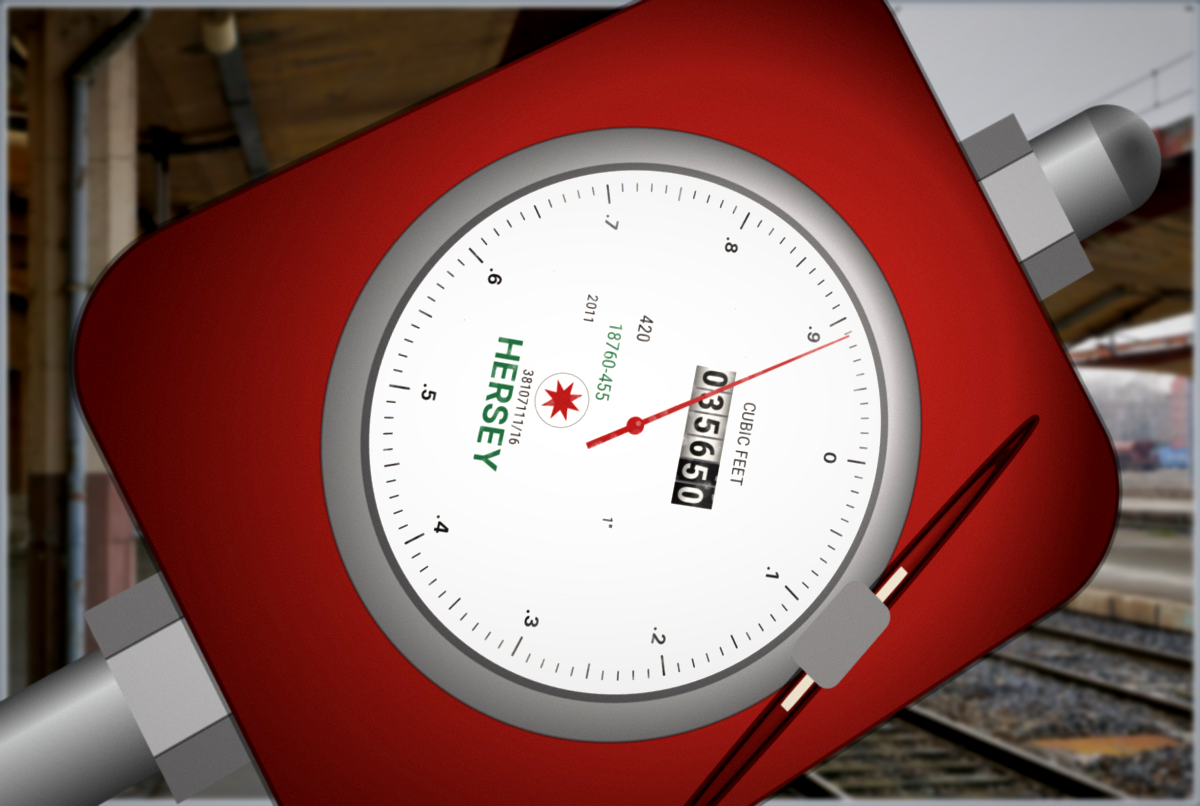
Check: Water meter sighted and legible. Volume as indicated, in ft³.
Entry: 35649.91 ft³
